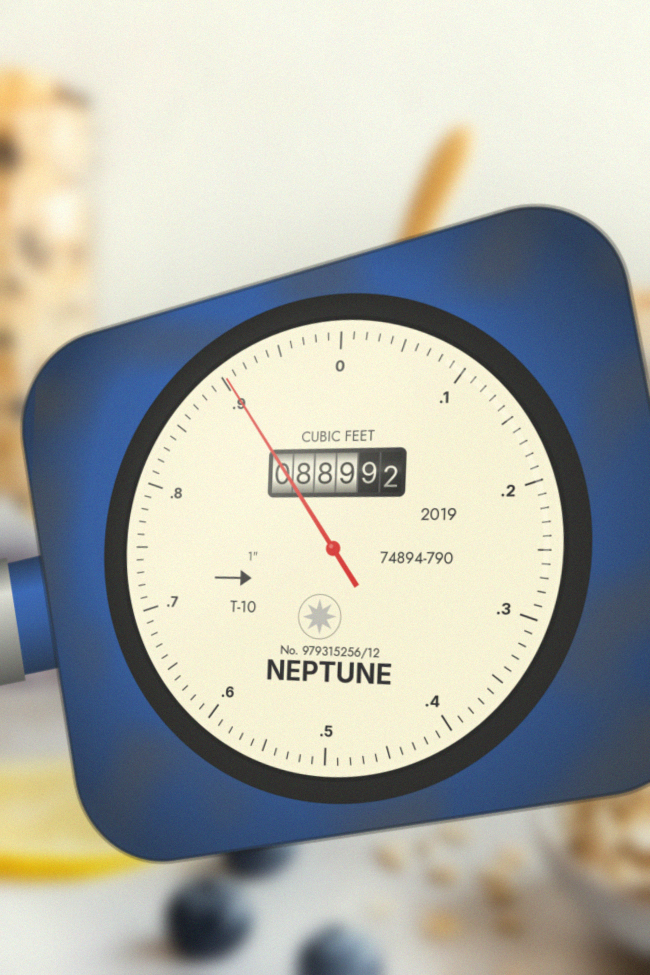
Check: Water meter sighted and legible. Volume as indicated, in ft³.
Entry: 88991.90 ft³
